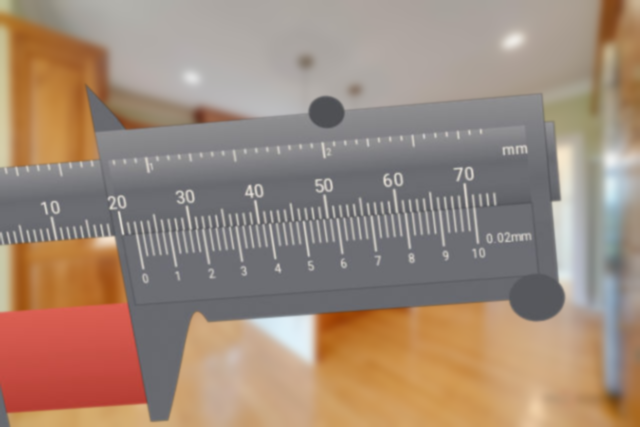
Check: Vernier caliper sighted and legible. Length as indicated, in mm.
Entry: 22.0 mm
